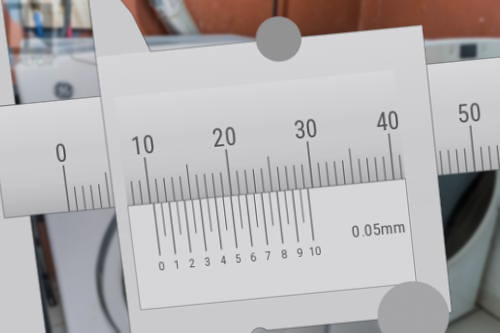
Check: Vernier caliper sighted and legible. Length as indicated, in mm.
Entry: 10.4 mm
